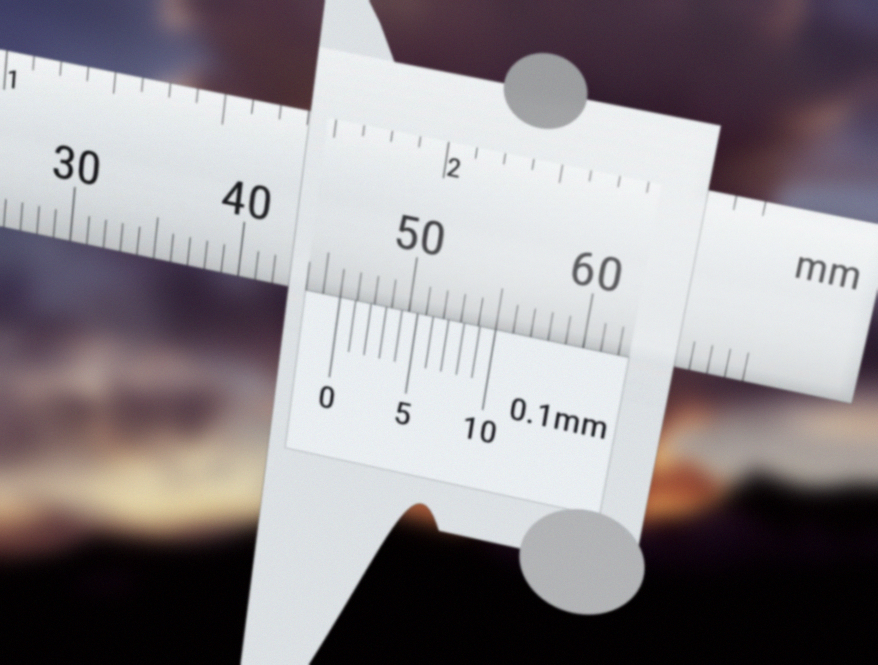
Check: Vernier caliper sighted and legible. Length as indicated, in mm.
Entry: 46.0 mm
